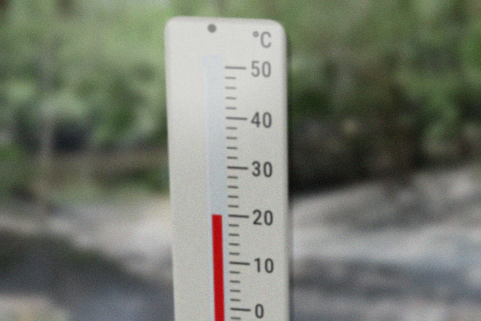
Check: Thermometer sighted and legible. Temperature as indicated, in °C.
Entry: 20 °C
